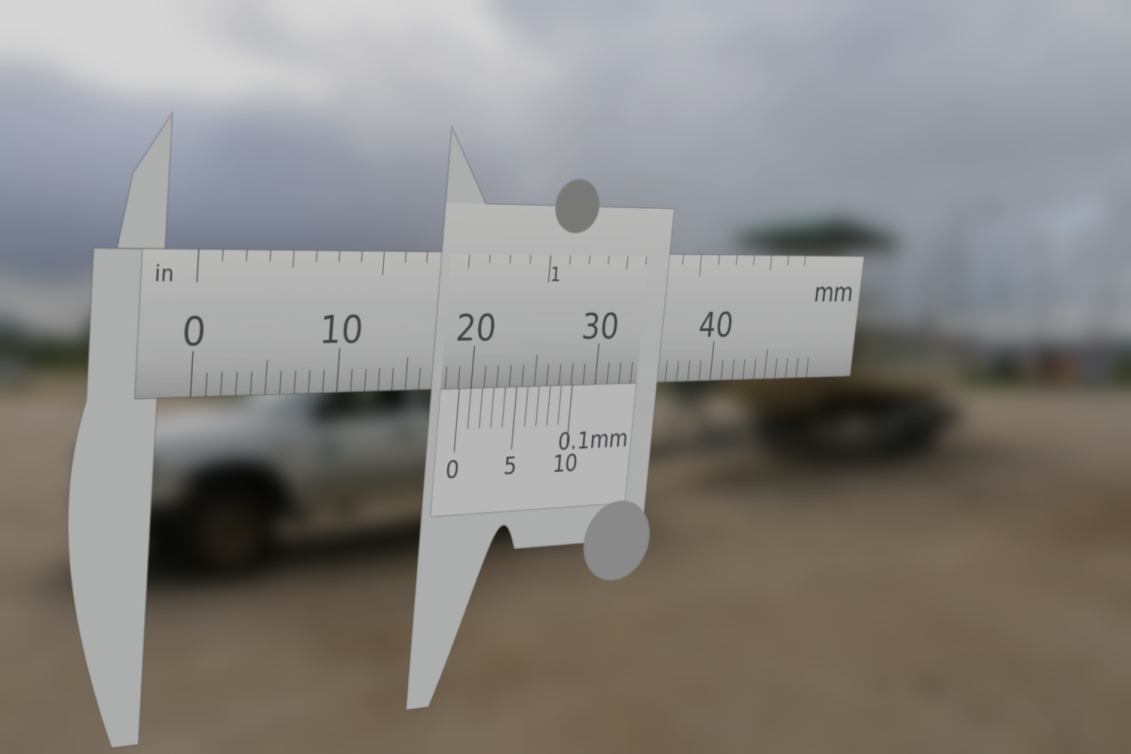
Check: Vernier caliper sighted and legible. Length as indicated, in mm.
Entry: 19.1 mm
